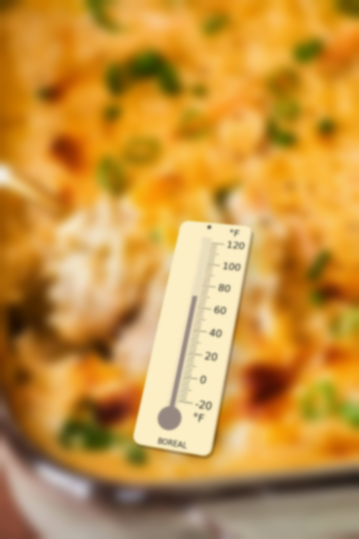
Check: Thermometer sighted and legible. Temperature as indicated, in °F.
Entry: 70 °F
